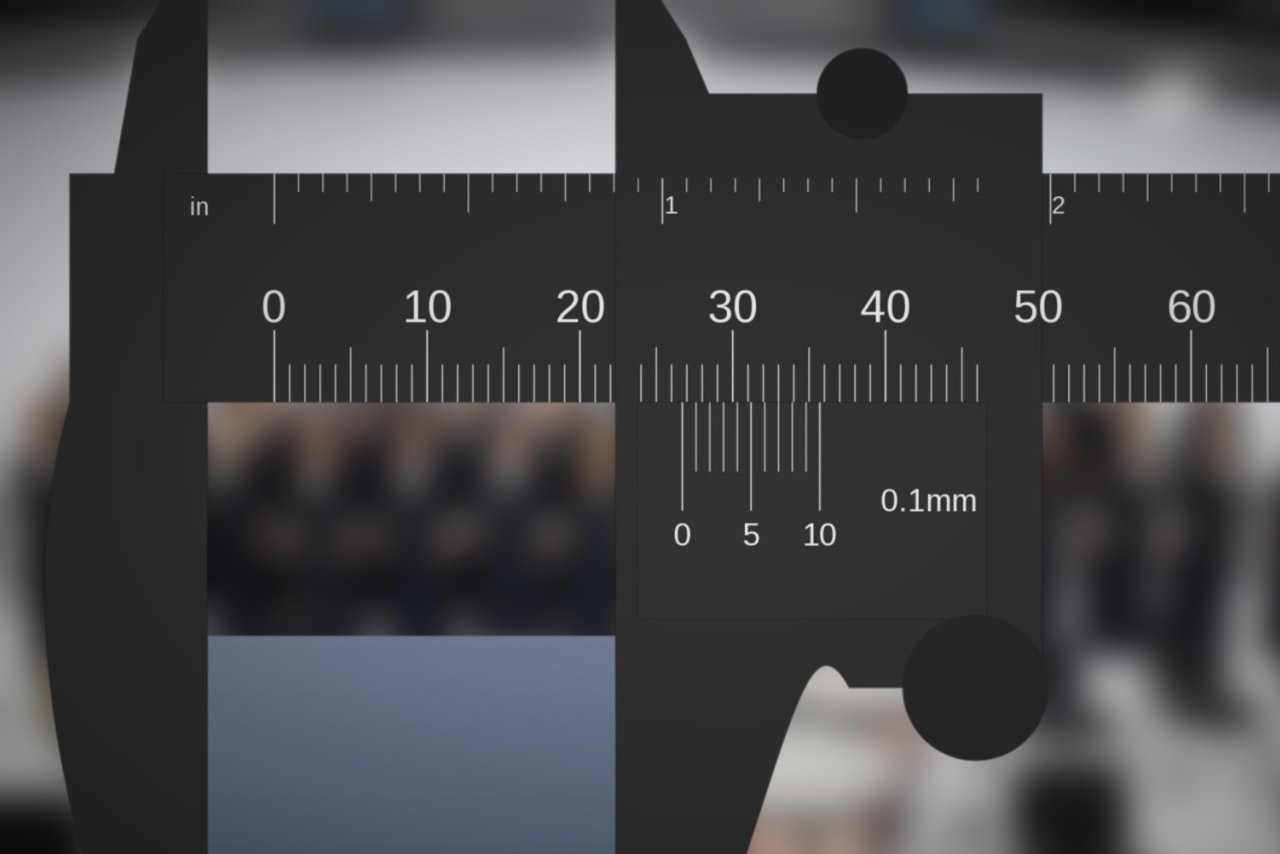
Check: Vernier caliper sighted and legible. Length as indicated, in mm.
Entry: 26.7 mm
